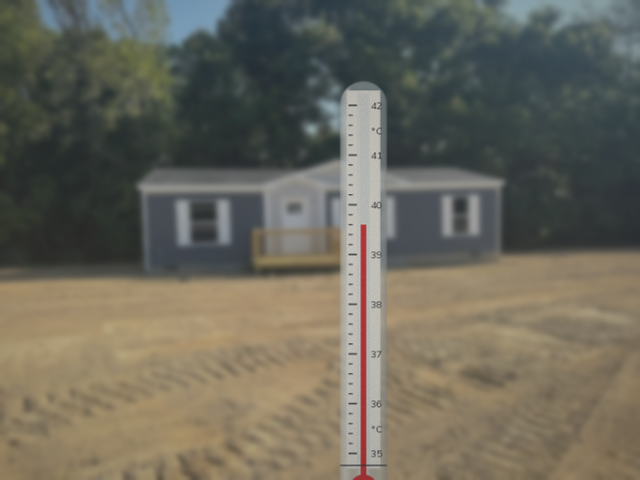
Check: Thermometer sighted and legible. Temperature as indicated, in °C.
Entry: 39.6 °C
